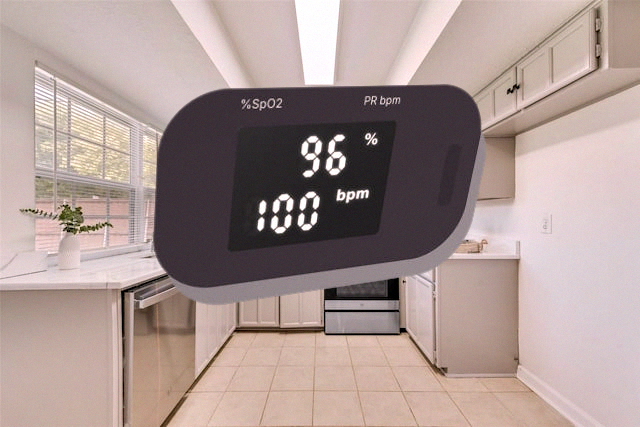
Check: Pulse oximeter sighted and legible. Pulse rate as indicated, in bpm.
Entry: 100 bpm
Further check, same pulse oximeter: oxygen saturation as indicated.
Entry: 96 %
